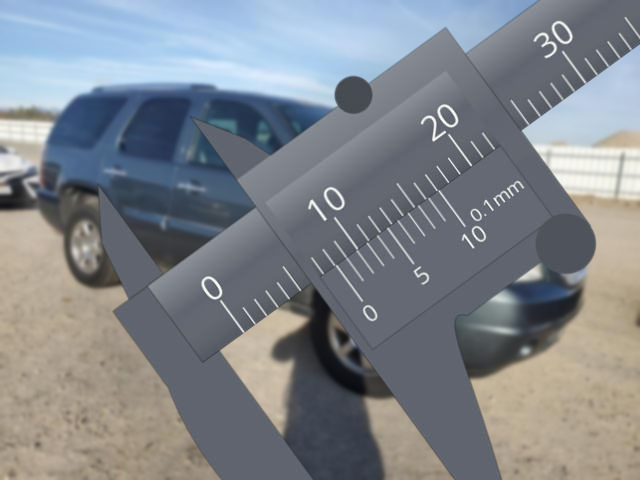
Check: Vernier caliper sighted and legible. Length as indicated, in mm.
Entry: 8.1 mm
